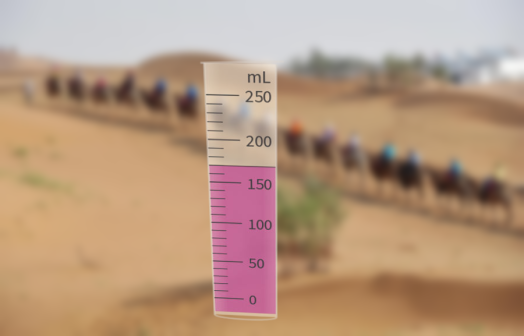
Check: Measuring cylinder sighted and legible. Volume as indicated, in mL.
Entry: 170 mL
